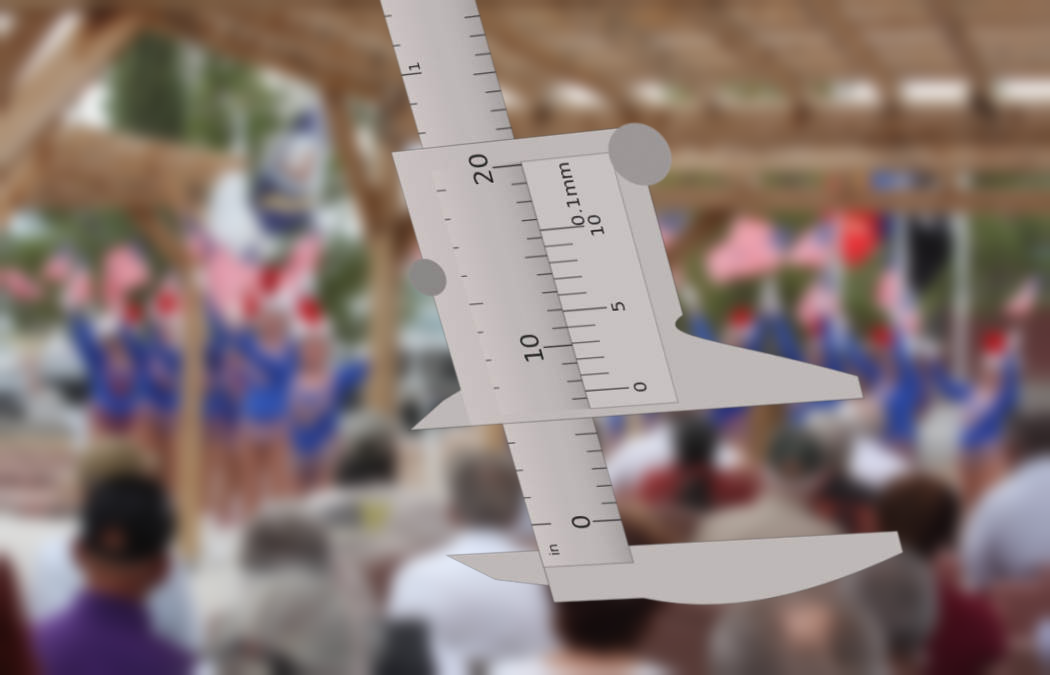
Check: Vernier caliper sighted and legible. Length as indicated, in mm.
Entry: 7.4 mm
